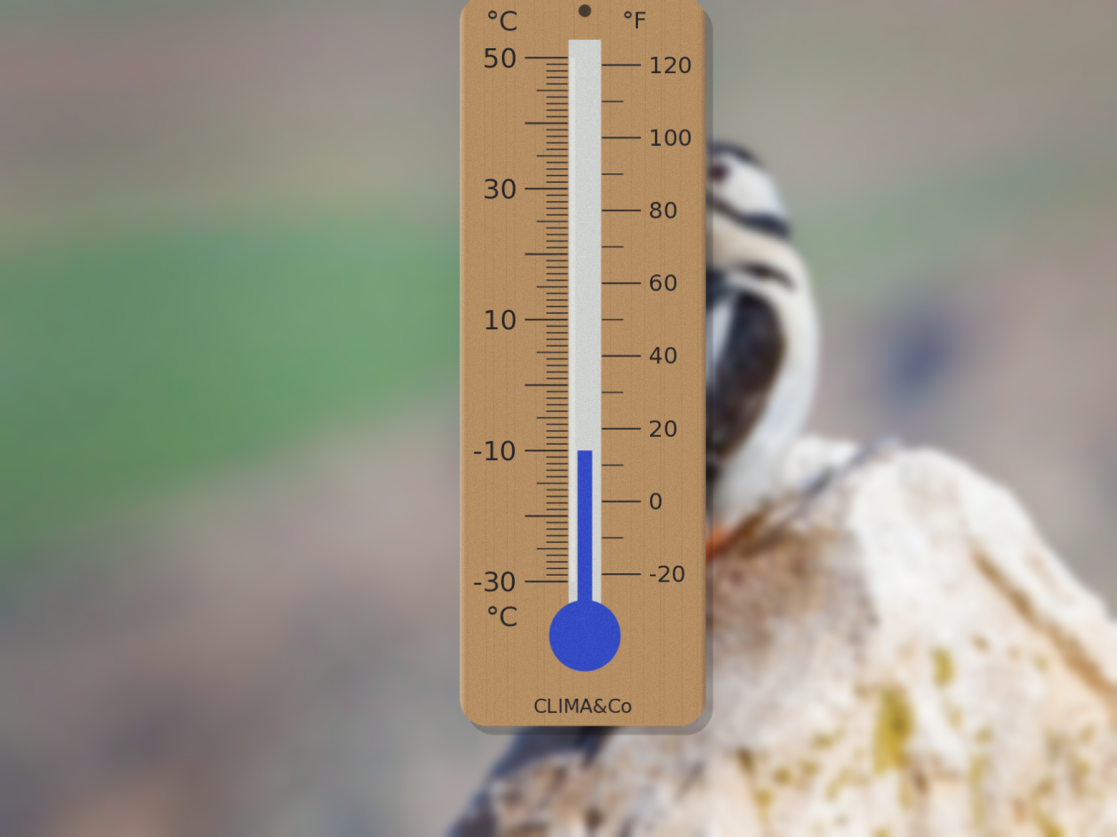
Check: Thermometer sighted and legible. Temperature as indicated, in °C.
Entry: -10 °C
